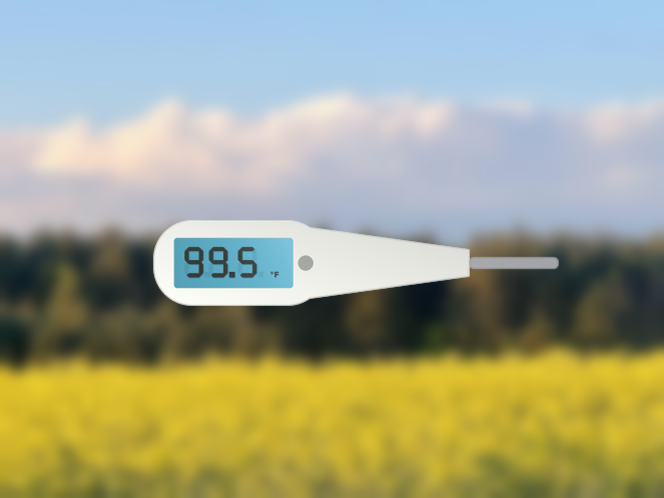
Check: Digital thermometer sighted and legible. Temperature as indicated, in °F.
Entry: 99.5 °F
